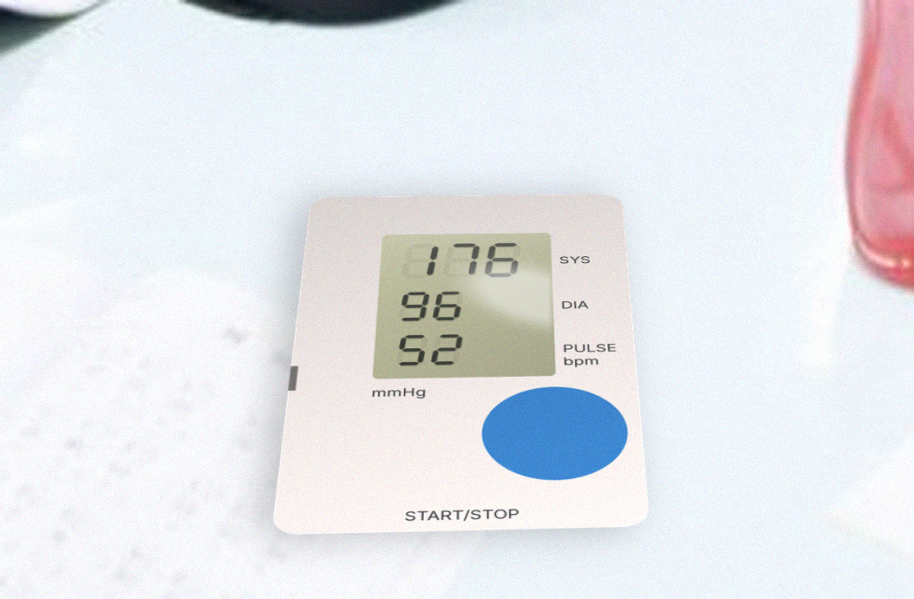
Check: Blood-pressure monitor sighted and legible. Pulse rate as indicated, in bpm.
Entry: 52 bpm
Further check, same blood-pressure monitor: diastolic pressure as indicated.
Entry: 96 mmHg
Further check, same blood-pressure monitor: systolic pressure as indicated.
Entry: 176 mmHg
